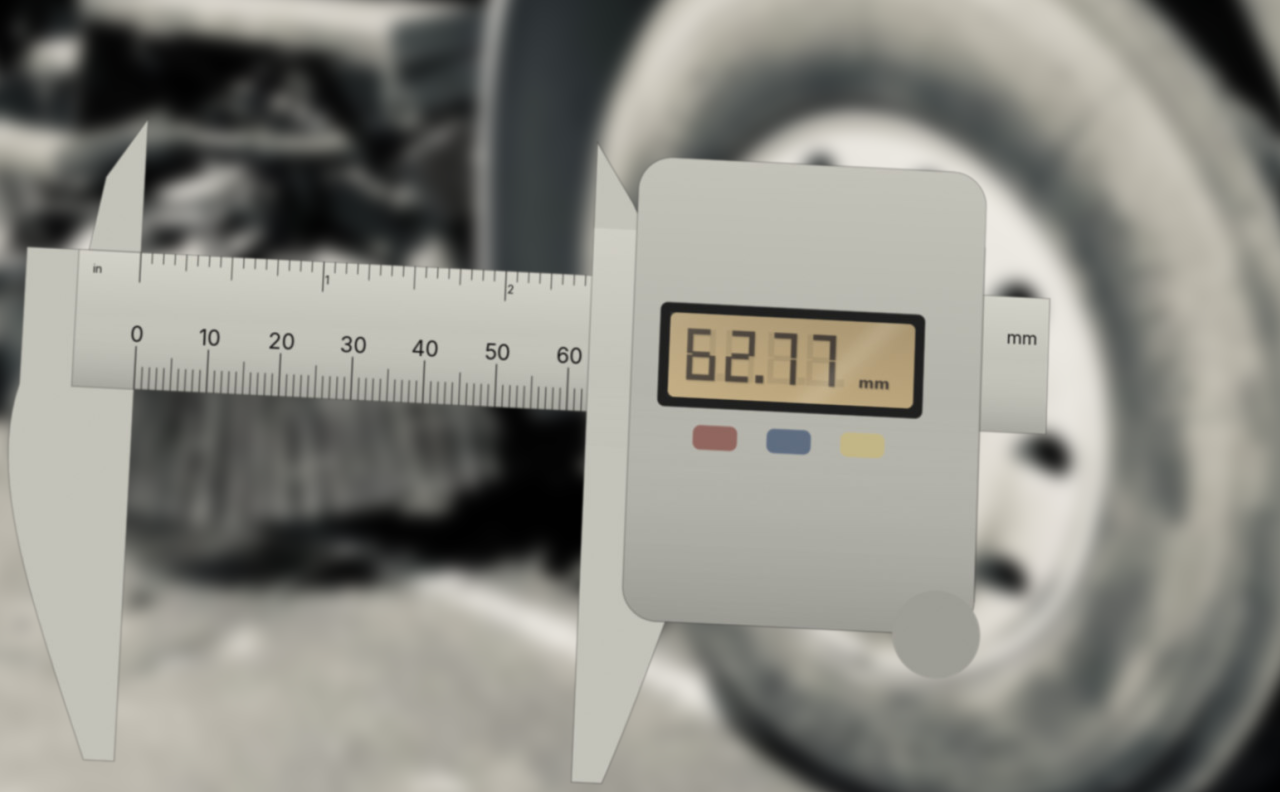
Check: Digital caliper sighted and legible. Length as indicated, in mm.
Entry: 62.77 mm
